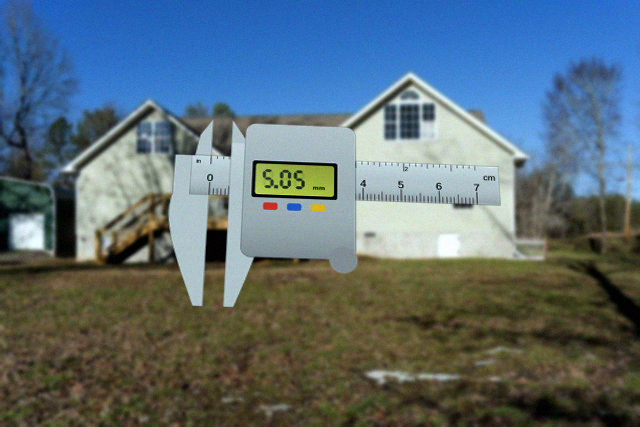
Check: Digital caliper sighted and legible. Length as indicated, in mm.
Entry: 5.05 mm
